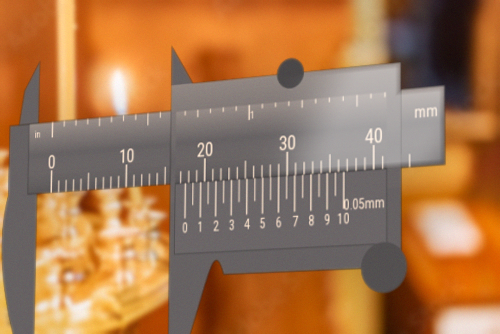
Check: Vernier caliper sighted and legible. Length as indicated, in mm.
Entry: 17.6 mm
